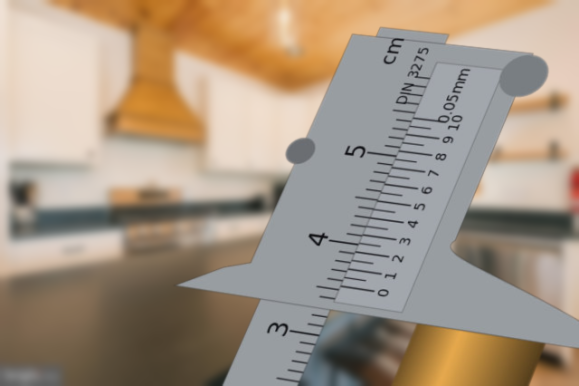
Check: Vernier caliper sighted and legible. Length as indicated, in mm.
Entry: 35.4 mm
